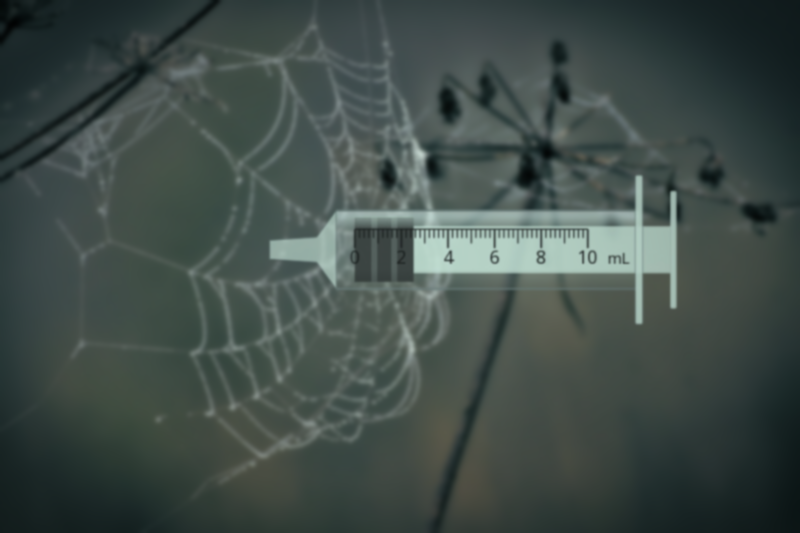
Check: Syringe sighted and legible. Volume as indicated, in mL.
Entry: 0 mL
